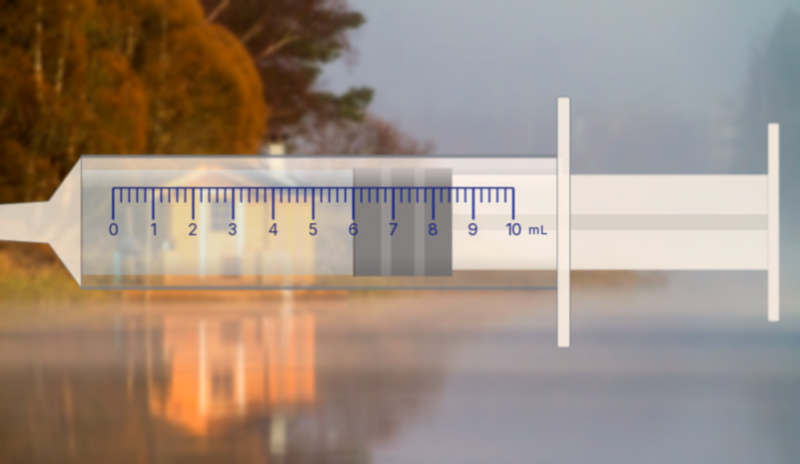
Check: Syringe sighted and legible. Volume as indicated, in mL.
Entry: 6 mL
